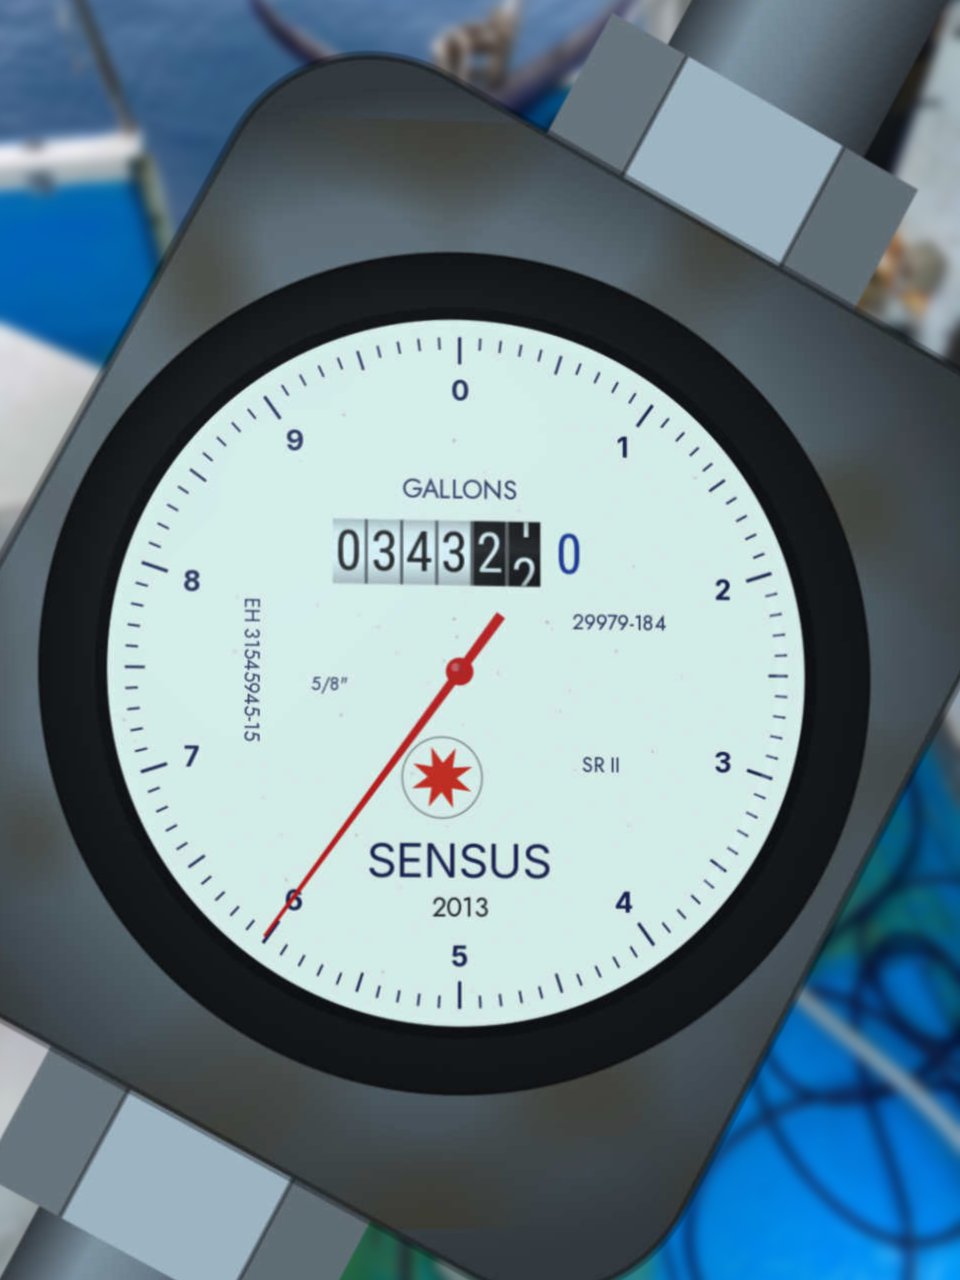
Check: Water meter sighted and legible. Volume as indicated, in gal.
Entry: 343216.0 gal
